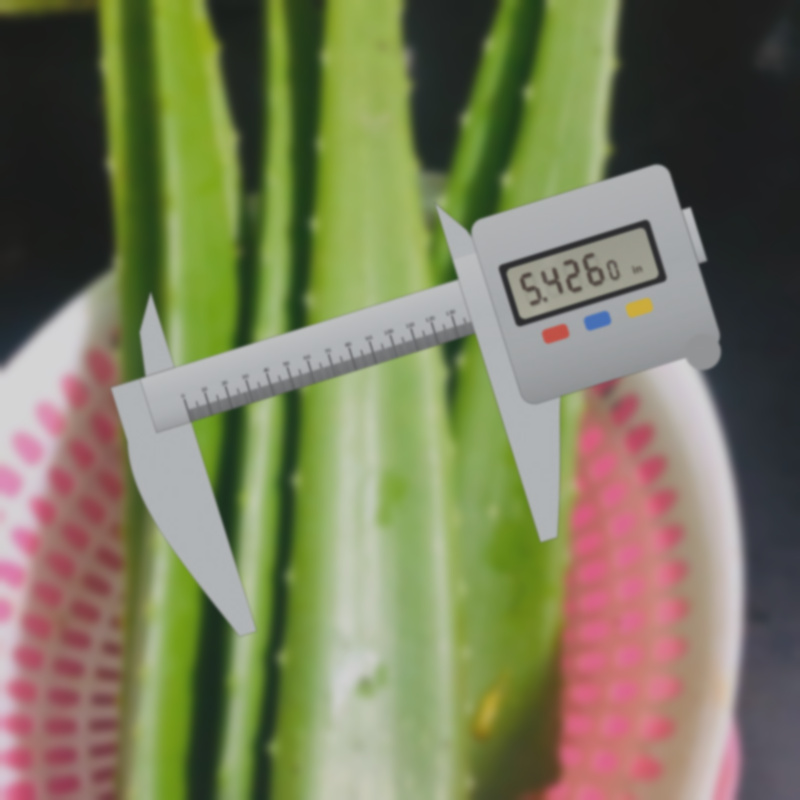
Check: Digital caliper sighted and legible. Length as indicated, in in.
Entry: 5.4260 in
